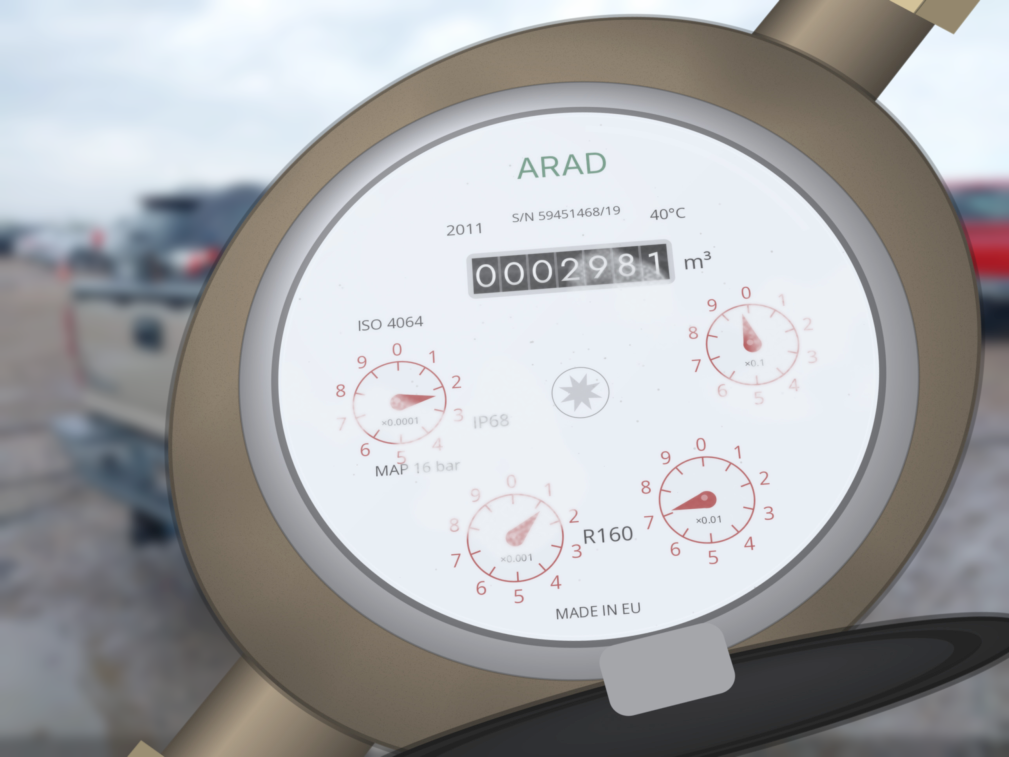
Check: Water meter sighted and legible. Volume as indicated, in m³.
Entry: 2980.9712 m³
